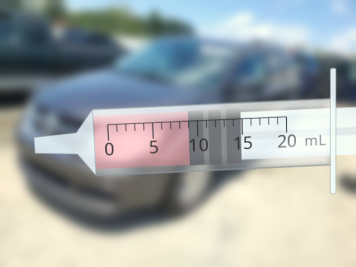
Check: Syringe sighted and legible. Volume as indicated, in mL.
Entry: 9 mL
